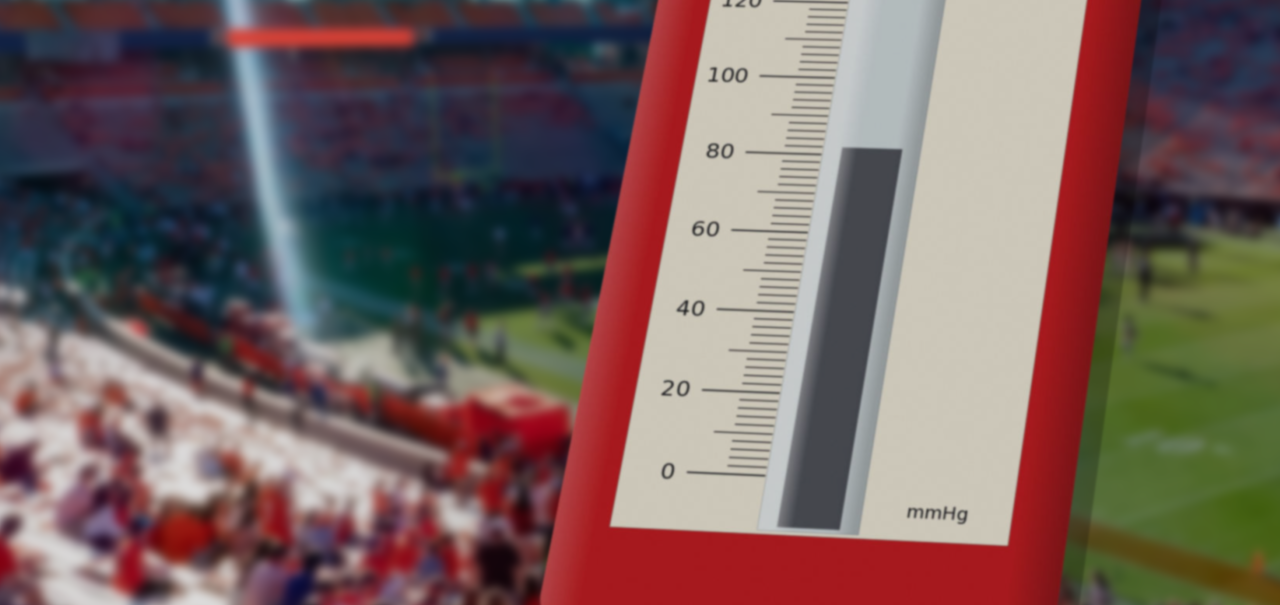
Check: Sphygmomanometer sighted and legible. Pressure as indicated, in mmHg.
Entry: 82 mmHg
